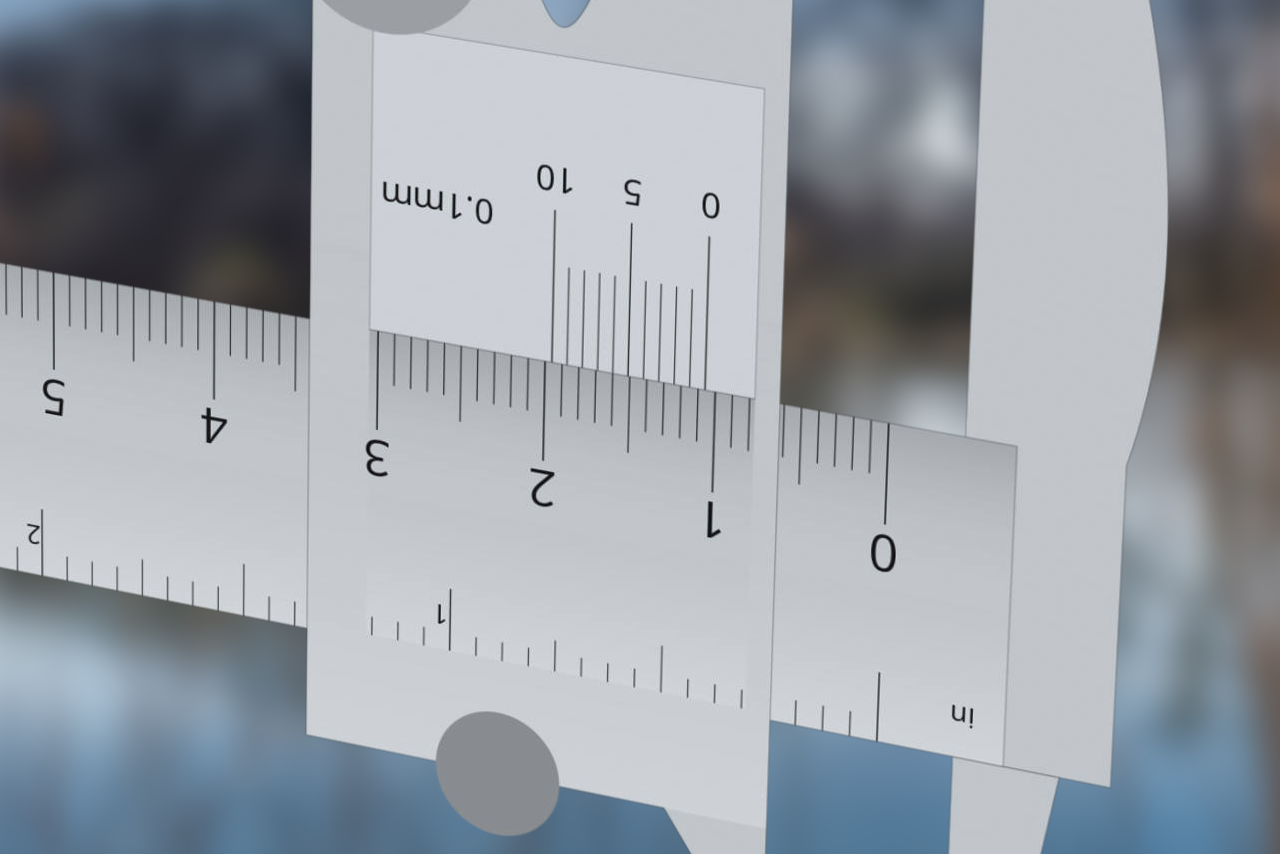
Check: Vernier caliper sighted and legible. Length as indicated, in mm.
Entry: 10.6 mm
